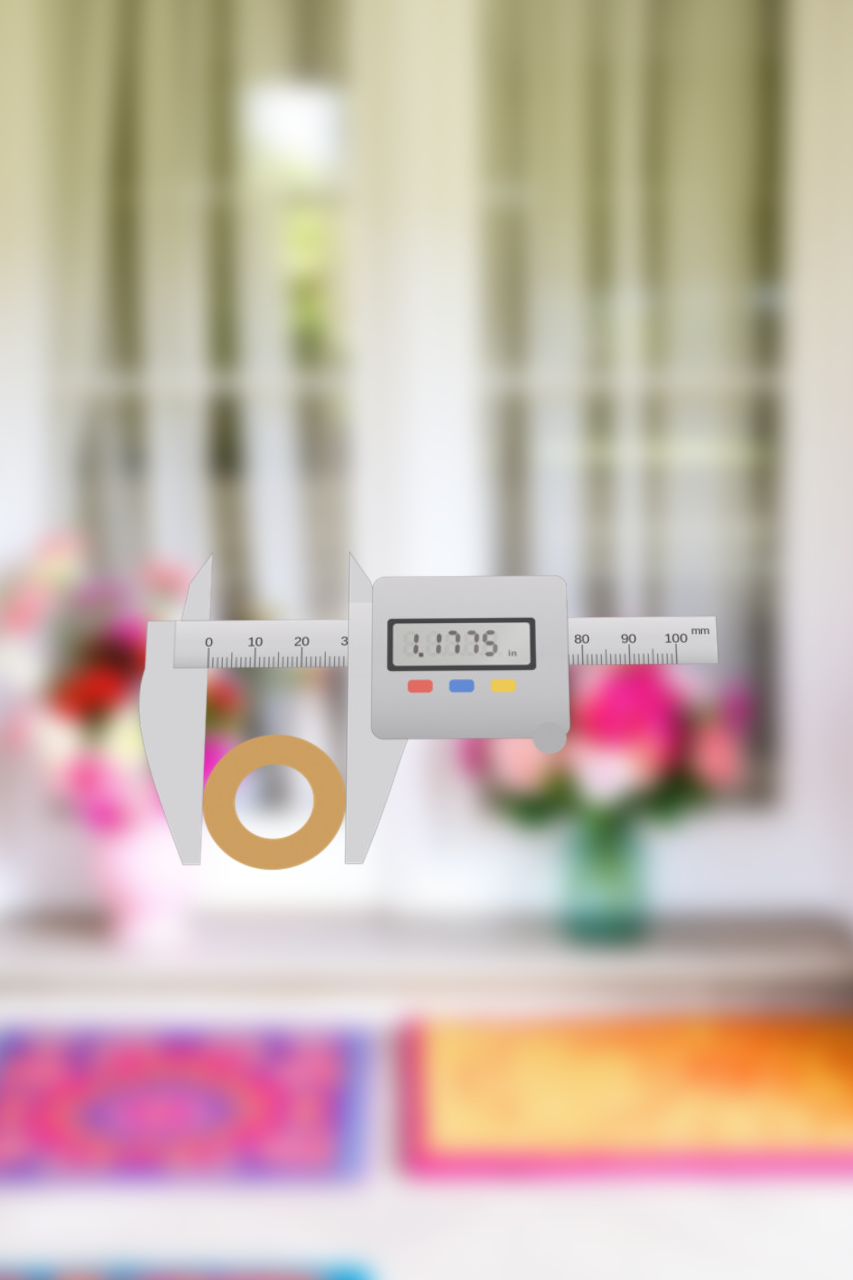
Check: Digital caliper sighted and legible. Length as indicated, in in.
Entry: 1.1775 in
